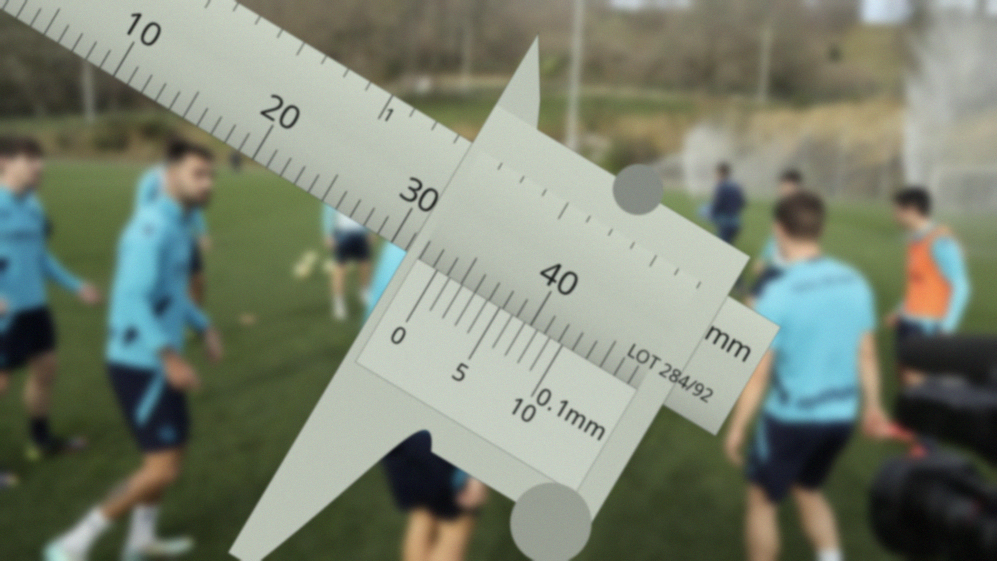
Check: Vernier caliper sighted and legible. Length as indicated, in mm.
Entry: 33.3 mm
